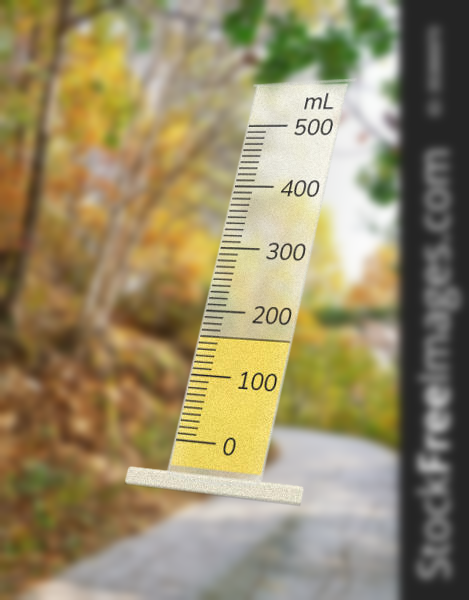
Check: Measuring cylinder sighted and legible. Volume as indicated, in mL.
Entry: 160 mL
